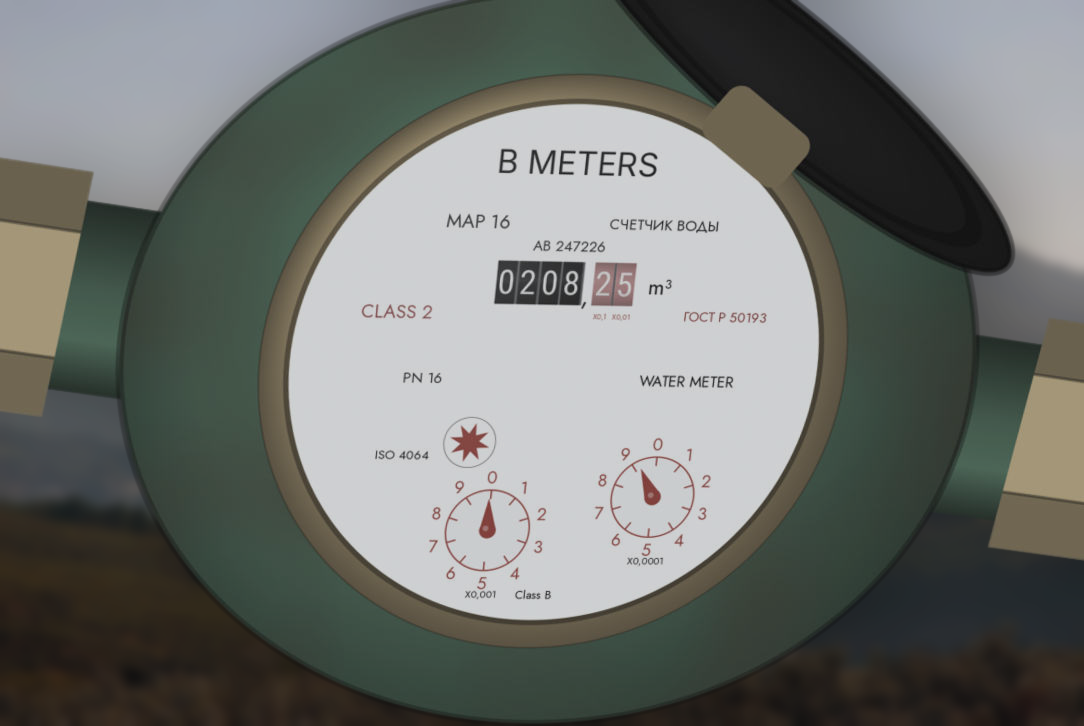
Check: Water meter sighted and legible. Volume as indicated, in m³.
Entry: 208.2499 m³
